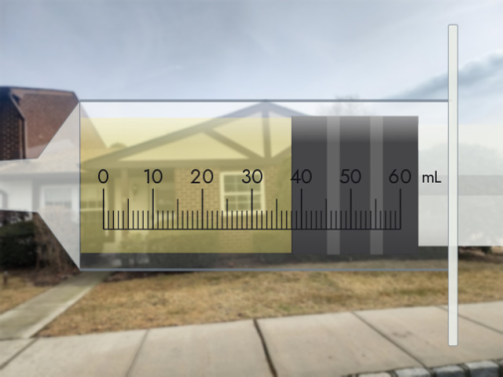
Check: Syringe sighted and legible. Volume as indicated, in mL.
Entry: 38 mL
